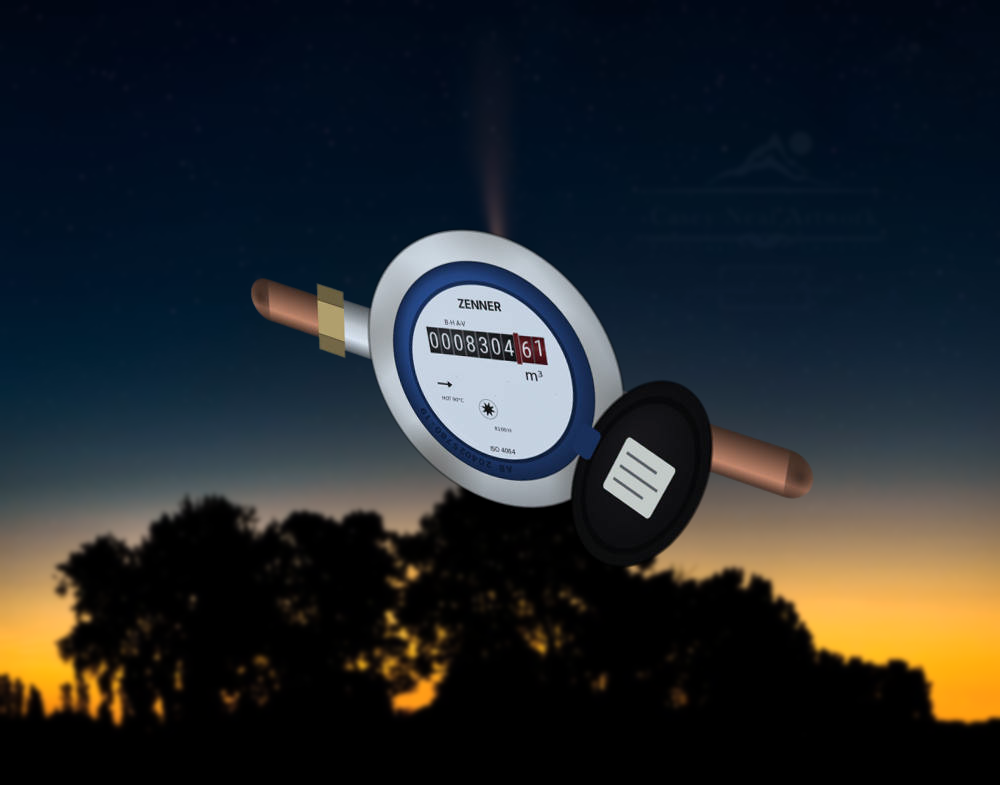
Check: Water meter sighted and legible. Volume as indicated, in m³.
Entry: 8304.61 m³
